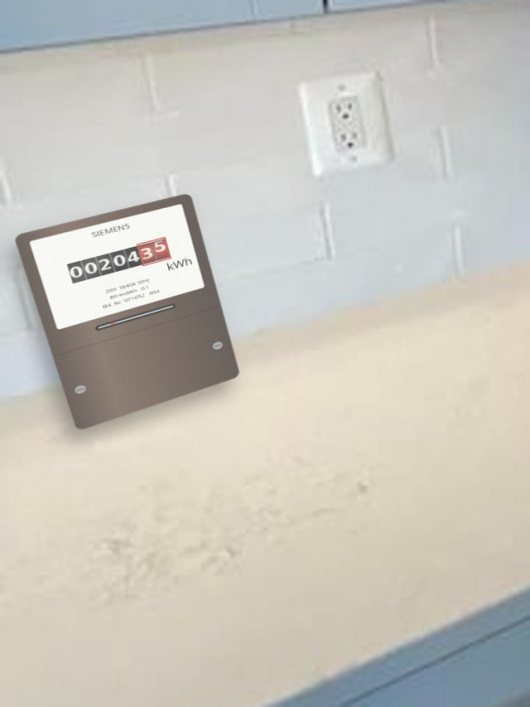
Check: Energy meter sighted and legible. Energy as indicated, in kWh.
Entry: 204.35 kWh
